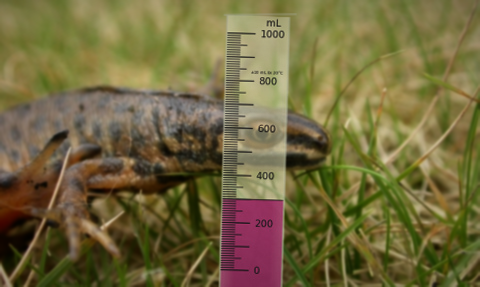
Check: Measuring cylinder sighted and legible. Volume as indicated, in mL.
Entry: 300 mL
